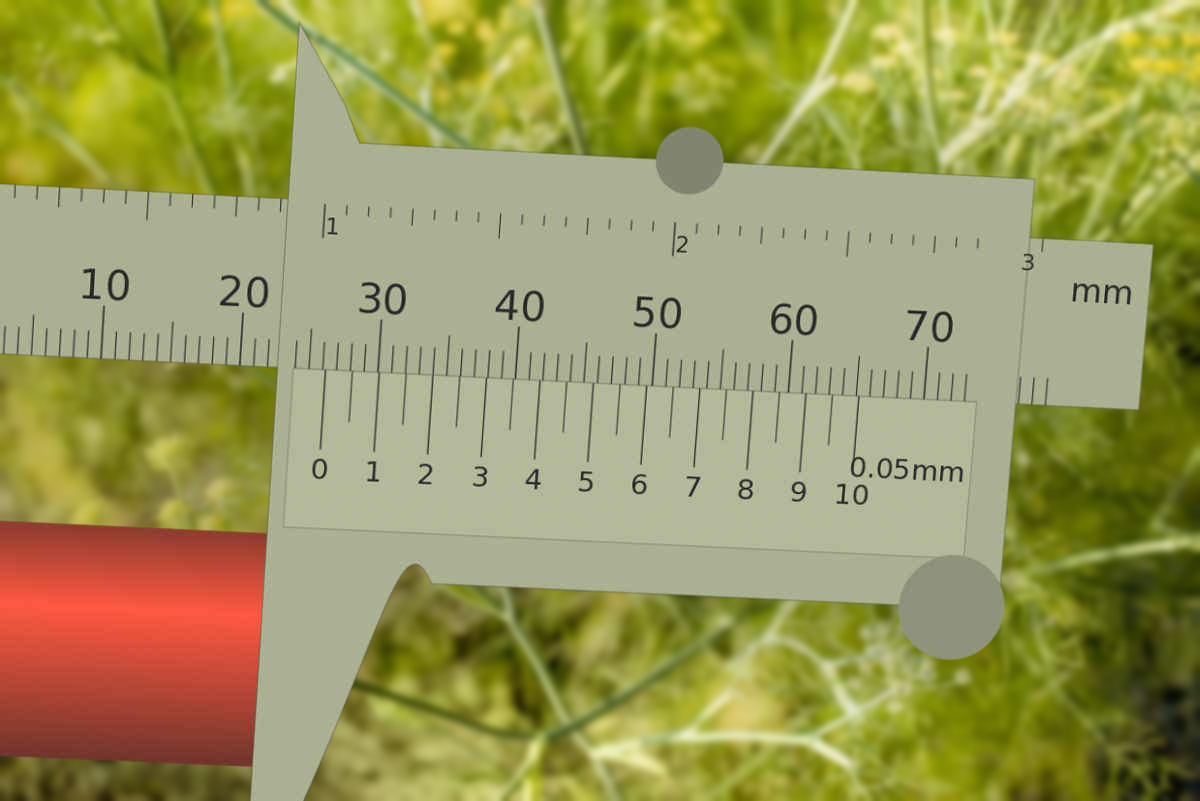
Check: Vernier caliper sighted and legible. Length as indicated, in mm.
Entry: 26.2 mm
